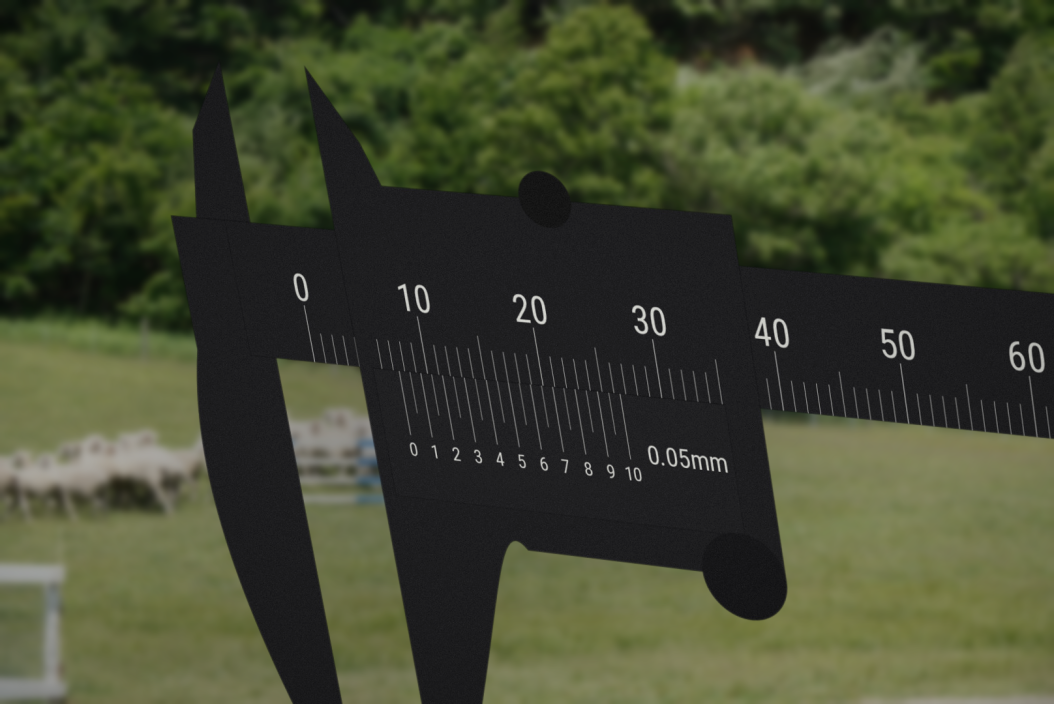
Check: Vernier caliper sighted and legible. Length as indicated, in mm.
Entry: 7.5 mm
